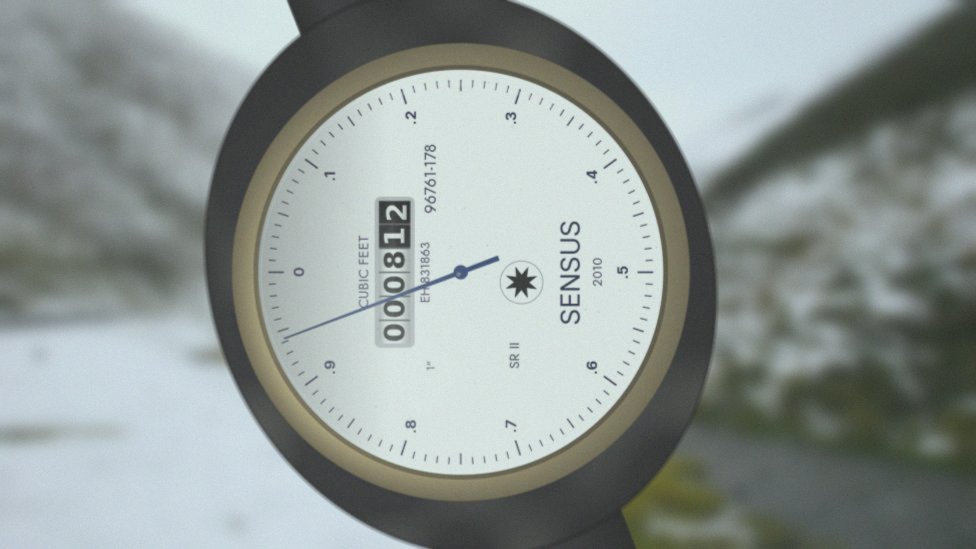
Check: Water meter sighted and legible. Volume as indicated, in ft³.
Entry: 811.94 ft³
